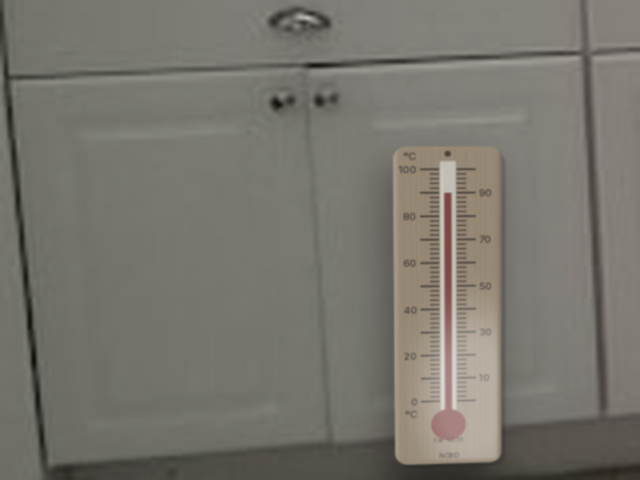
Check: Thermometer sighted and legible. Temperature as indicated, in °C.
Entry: 90 °C
